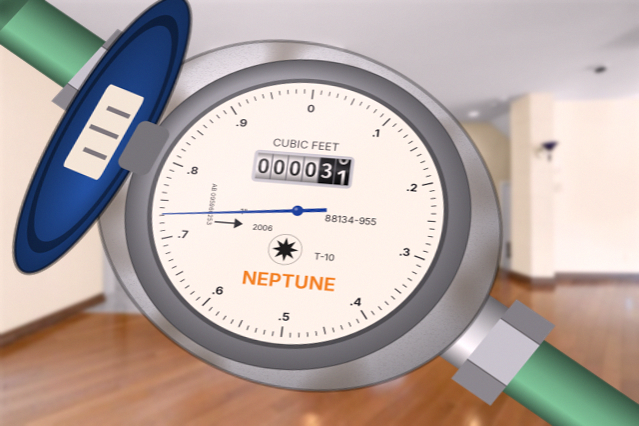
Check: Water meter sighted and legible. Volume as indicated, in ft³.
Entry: 30.73 ft³
